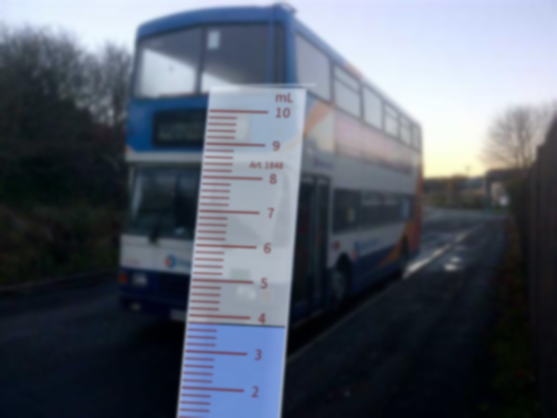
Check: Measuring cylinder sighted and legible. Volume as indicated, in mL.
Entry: 3.8 mL
